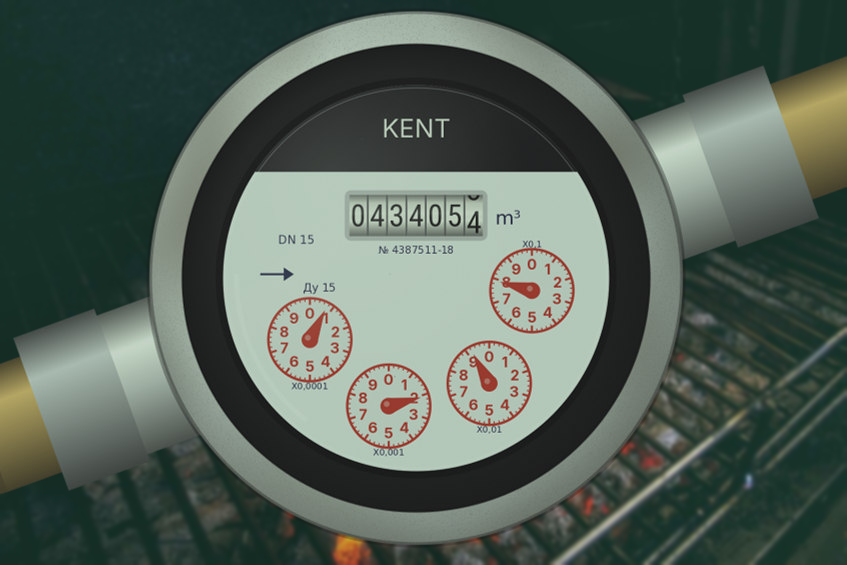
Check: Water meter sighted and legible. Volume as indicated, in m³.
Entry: 434053.7920 m³
